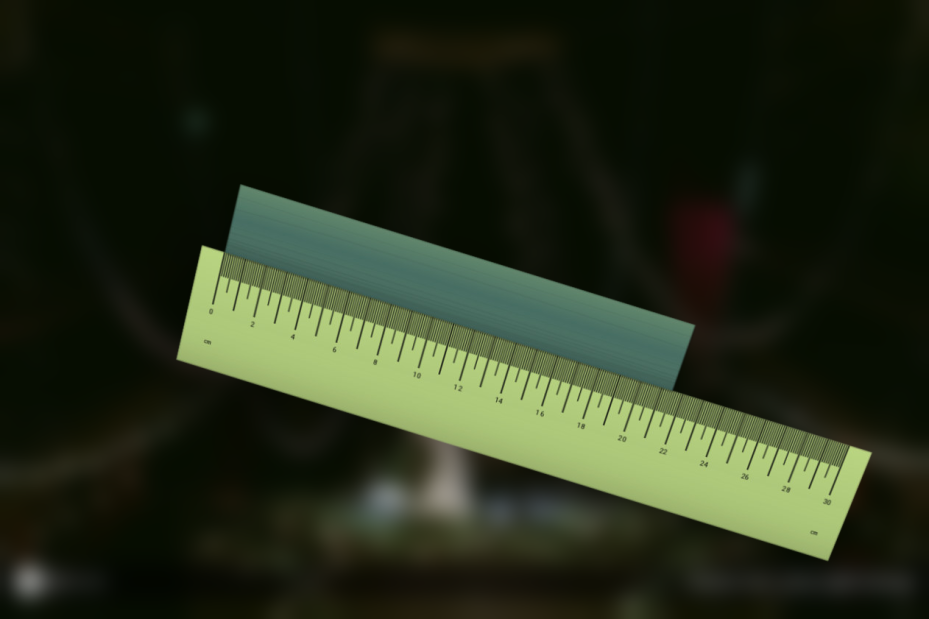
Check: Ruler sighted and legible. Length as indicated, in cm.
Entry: 21.5 cm
